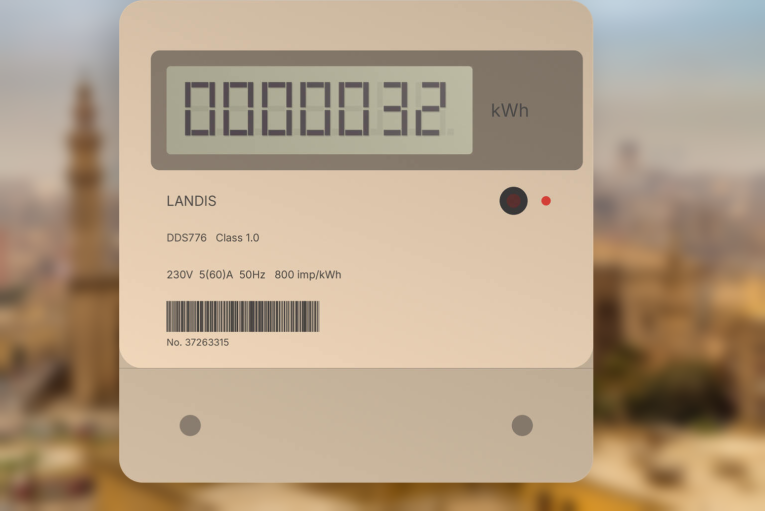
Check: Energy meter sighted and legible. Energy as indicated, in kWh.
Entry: 32 kWh
